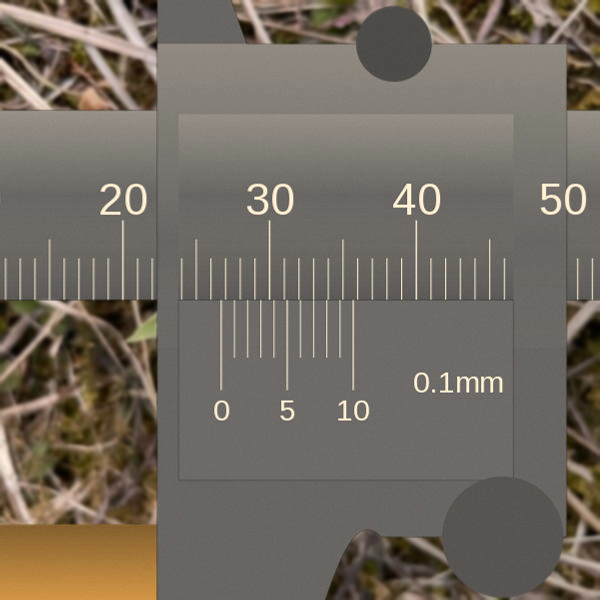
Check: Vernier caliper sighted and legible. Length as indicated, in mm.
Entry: 26.7 mm
